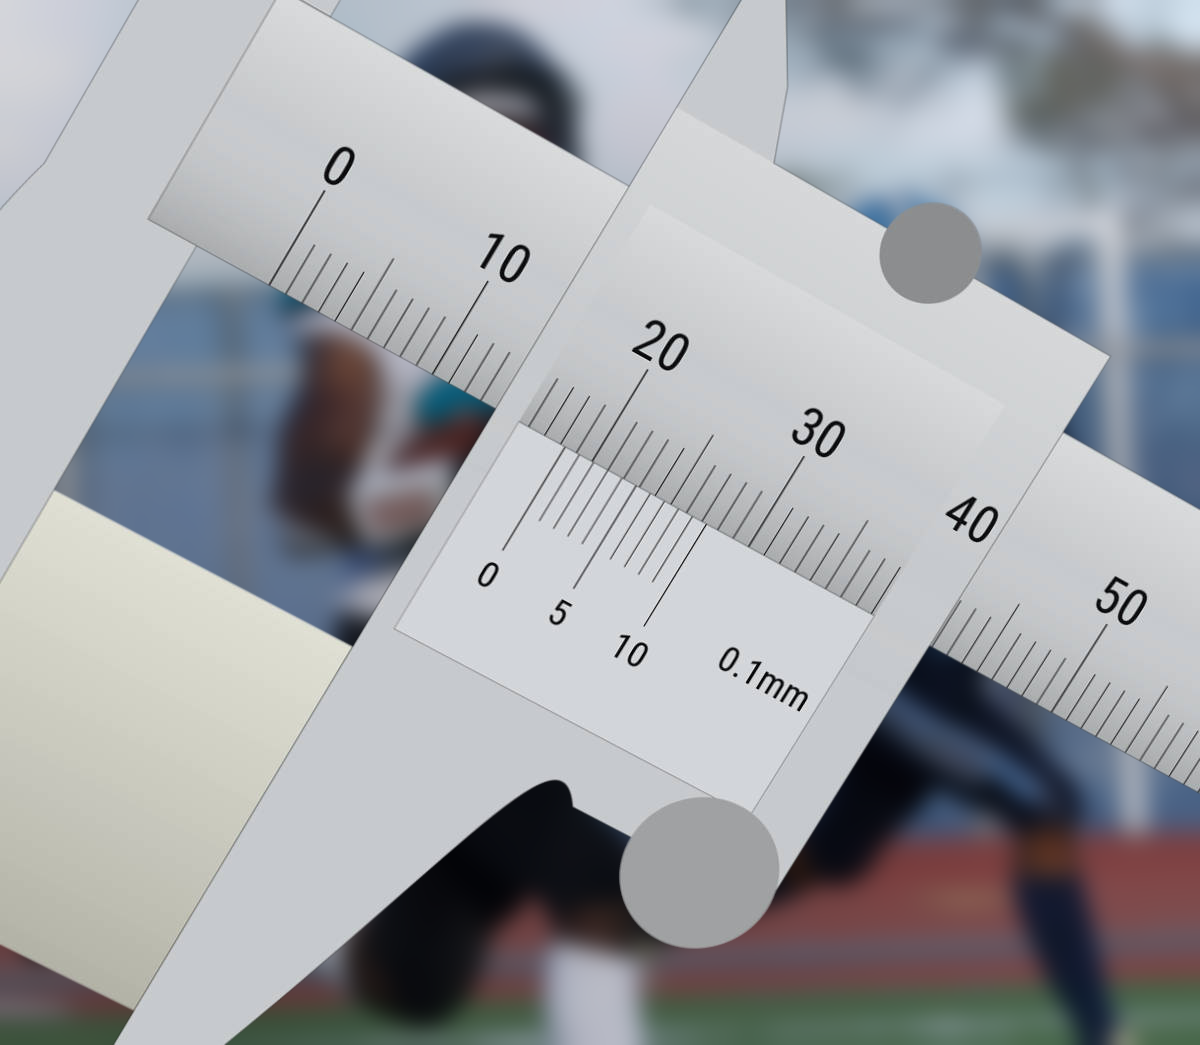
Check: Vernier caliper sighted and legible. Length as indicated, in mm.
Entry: 18.3 mm
